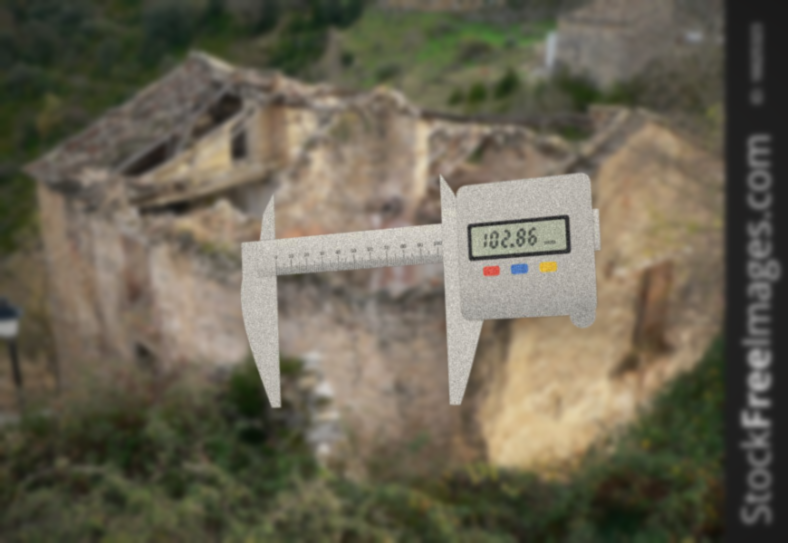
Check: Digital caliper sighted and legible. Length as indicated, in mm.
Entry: 102.86 mm
